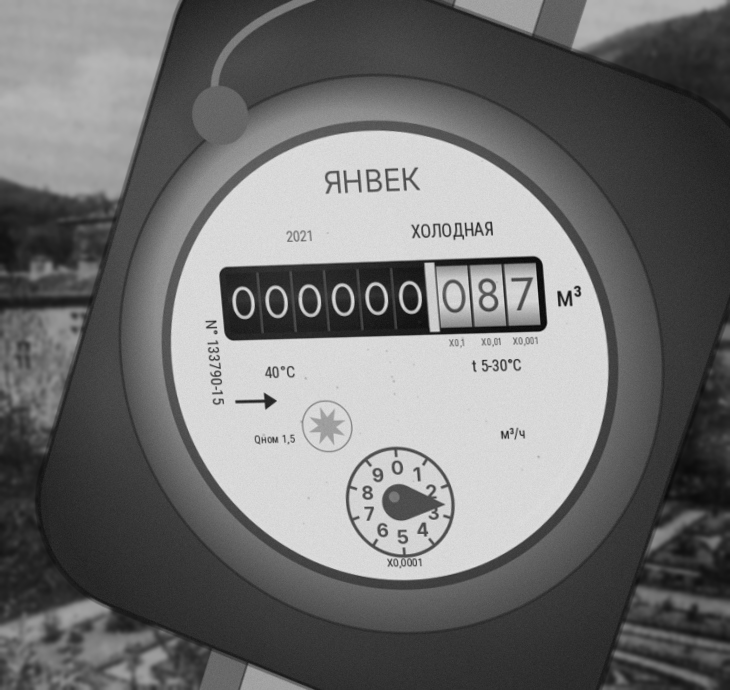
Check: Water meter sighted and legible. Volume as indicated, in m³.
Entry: 0.0872 m³
